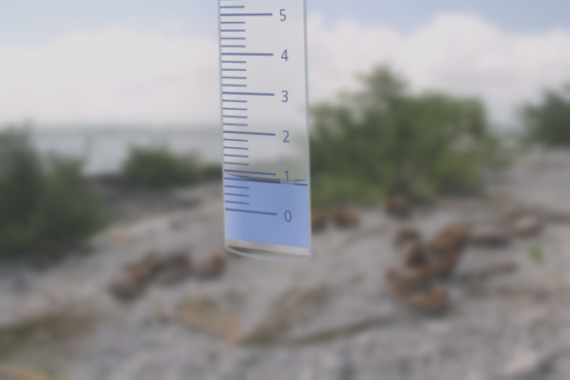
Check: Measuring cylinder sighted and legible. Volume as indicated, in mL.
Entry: 0.8 mL
